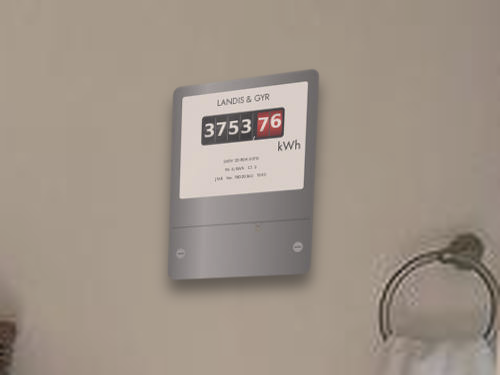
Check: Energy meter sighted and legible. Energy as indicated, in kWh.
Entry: 3753.76 kWh
